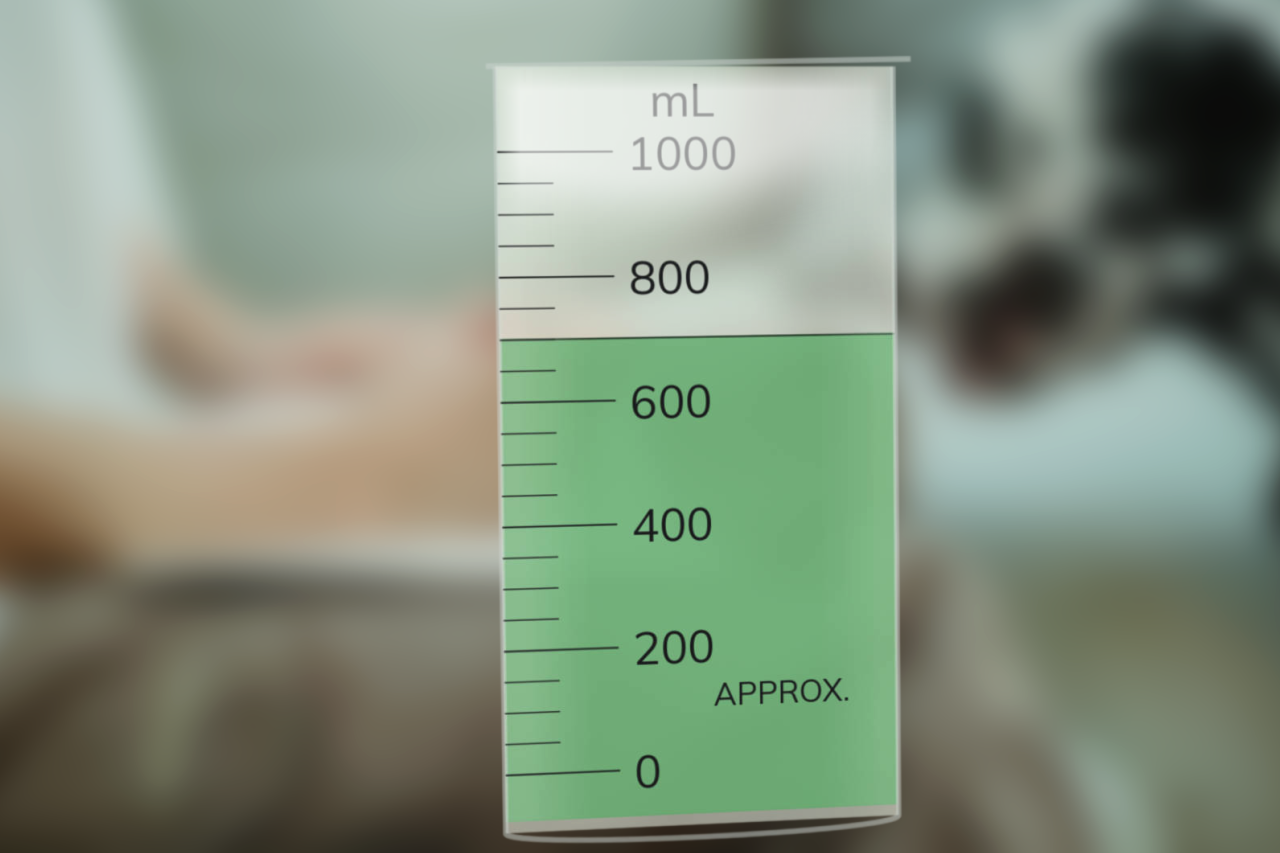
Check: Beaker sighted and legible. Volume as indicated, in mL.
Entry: 700 mL
